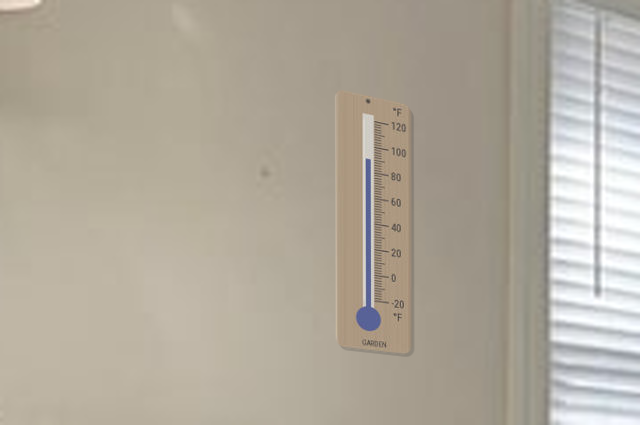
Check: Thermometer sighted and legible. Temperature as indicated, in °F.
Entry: 90 °F
